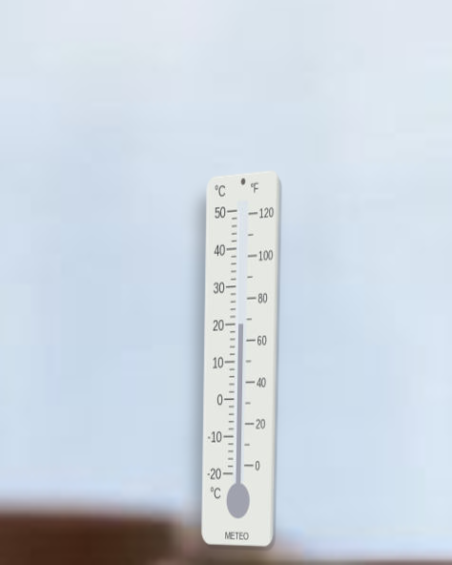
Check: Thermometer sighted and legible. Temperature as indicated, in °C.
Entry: 20 °C
